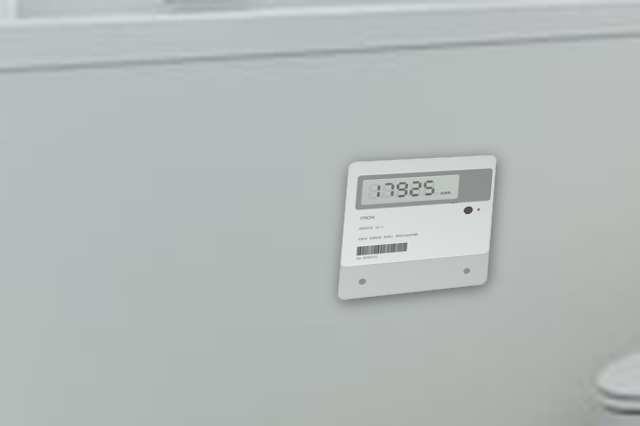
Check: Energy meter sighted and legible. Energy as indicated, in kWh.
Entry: 17925 kWh
